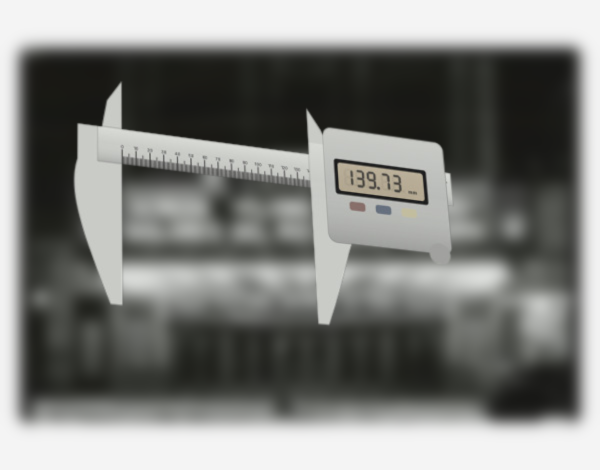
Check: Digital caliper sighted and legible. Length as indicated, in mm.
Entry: 139.73 mm
